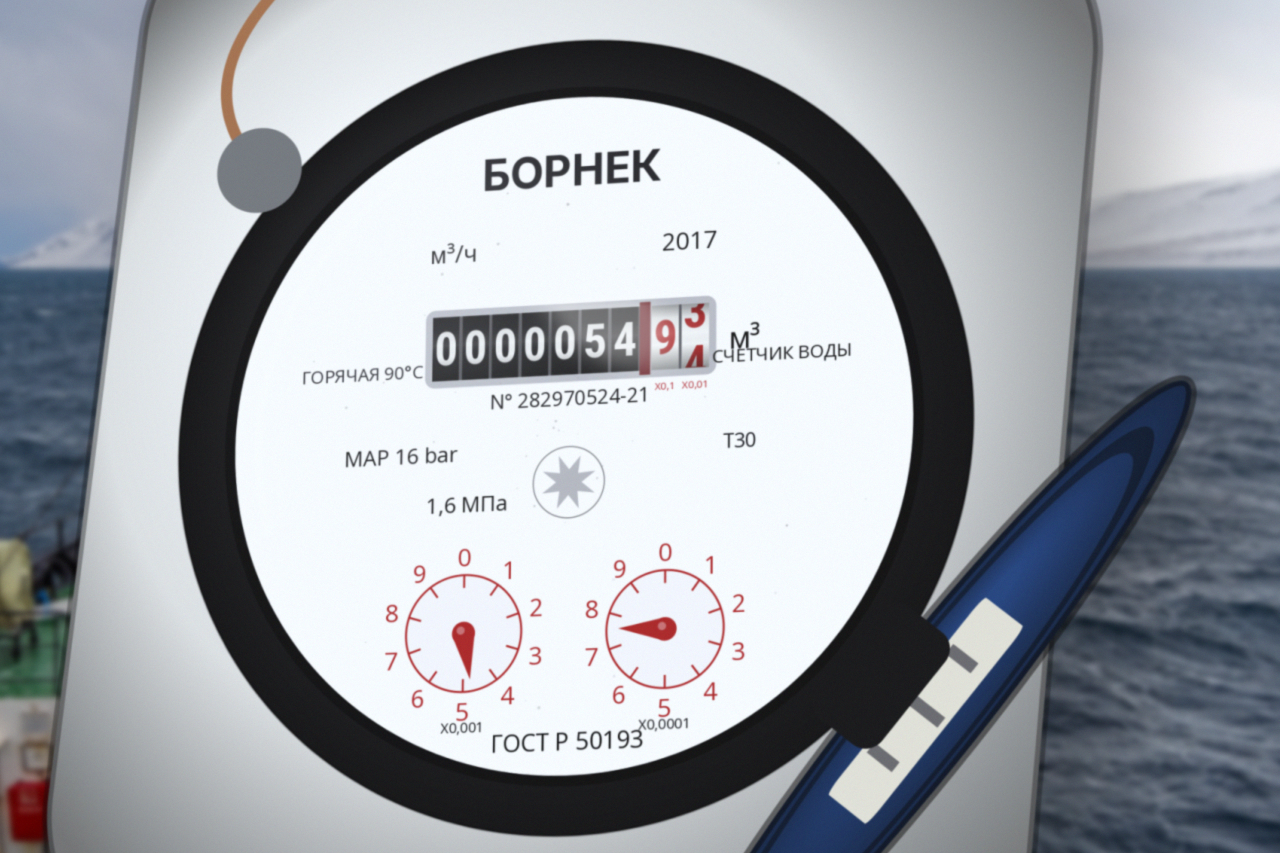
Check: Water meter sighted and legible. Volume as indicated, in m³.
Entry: 54.9347 m³
